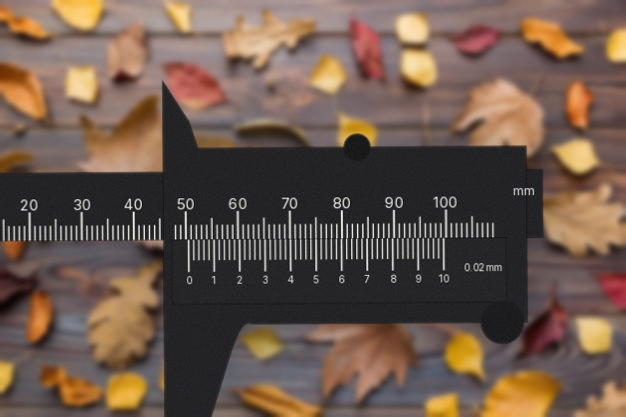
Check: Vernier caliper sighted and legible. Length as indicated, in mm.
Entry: 50.5 mm
